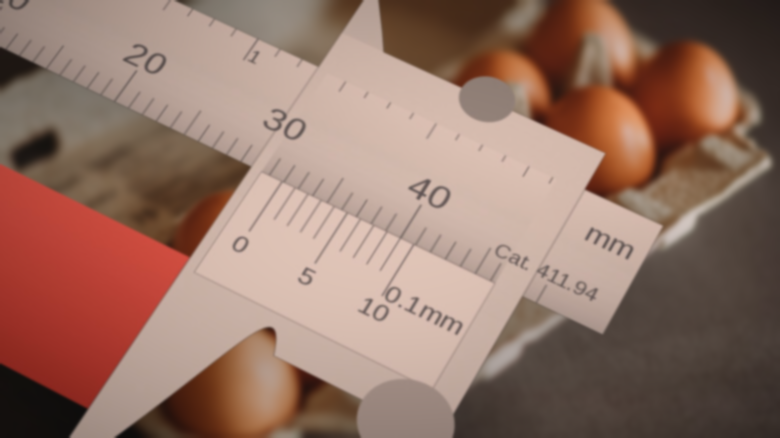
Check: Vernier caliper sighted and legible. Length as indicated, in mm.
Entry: 31.9 mm
